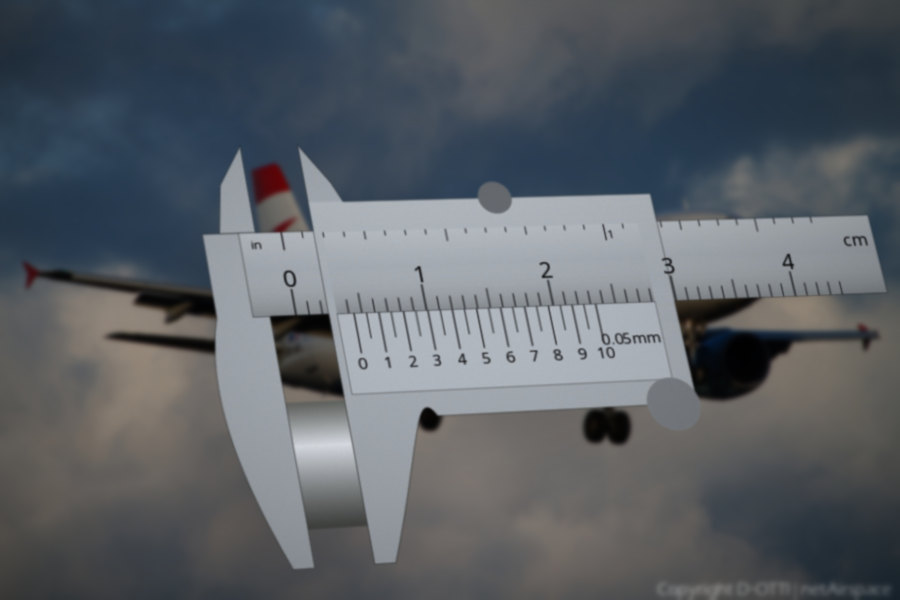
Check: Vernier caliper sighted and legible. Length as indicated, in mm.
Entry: 4.4 mm
